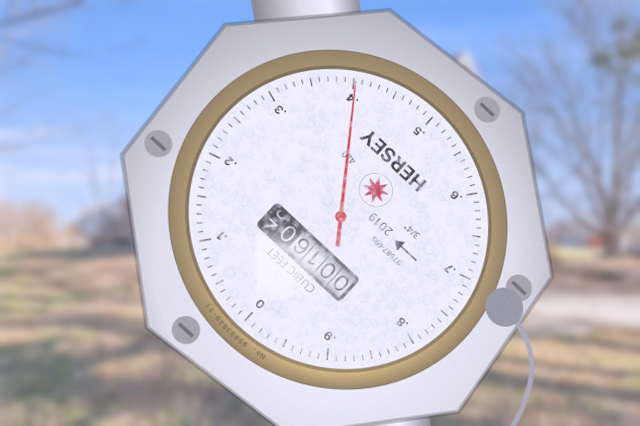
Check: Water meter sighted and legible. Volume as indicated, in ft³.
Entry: 1602.40 ft³
